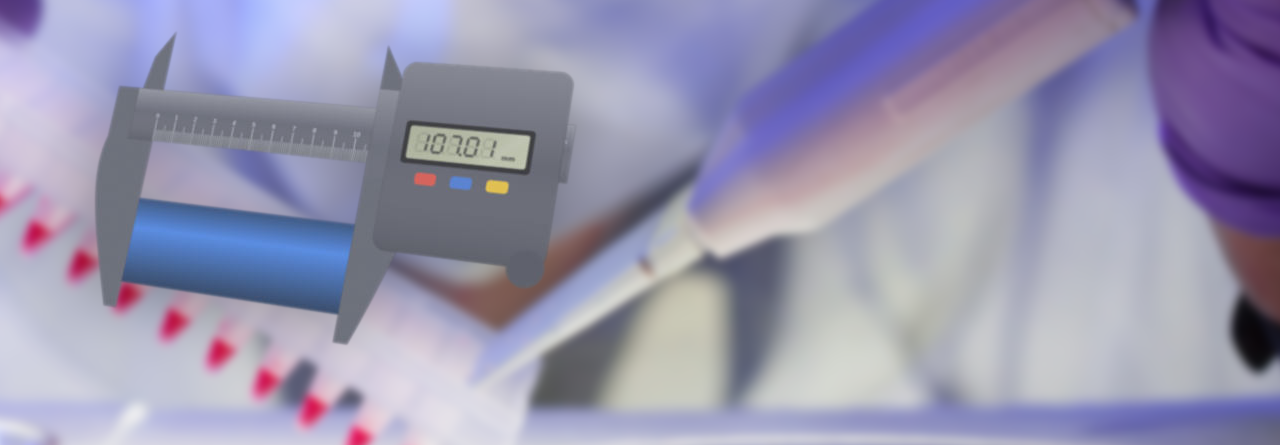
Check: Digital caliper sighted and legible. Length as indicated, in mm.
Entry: 107.01 mm
